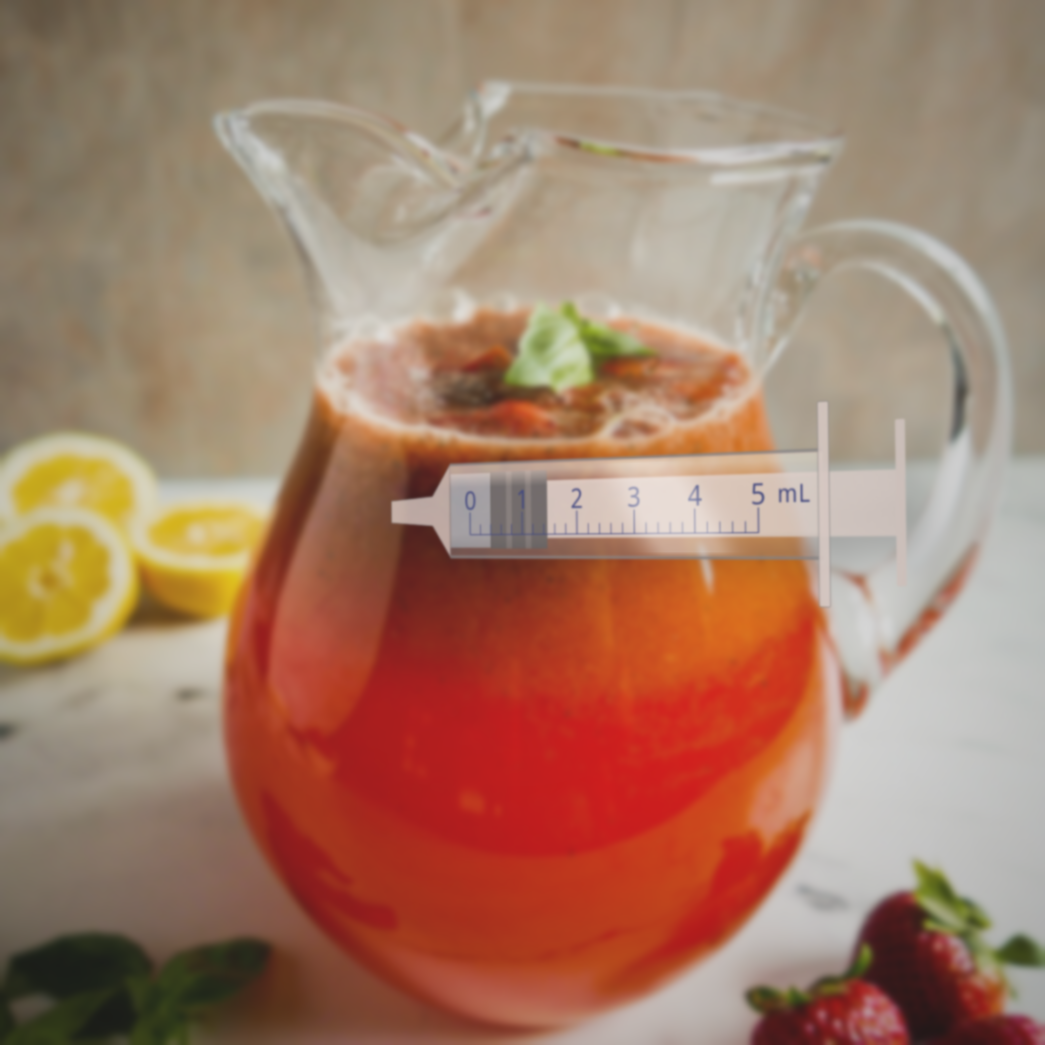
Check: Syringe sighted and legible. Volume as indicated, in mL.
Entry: 0.4 mL
